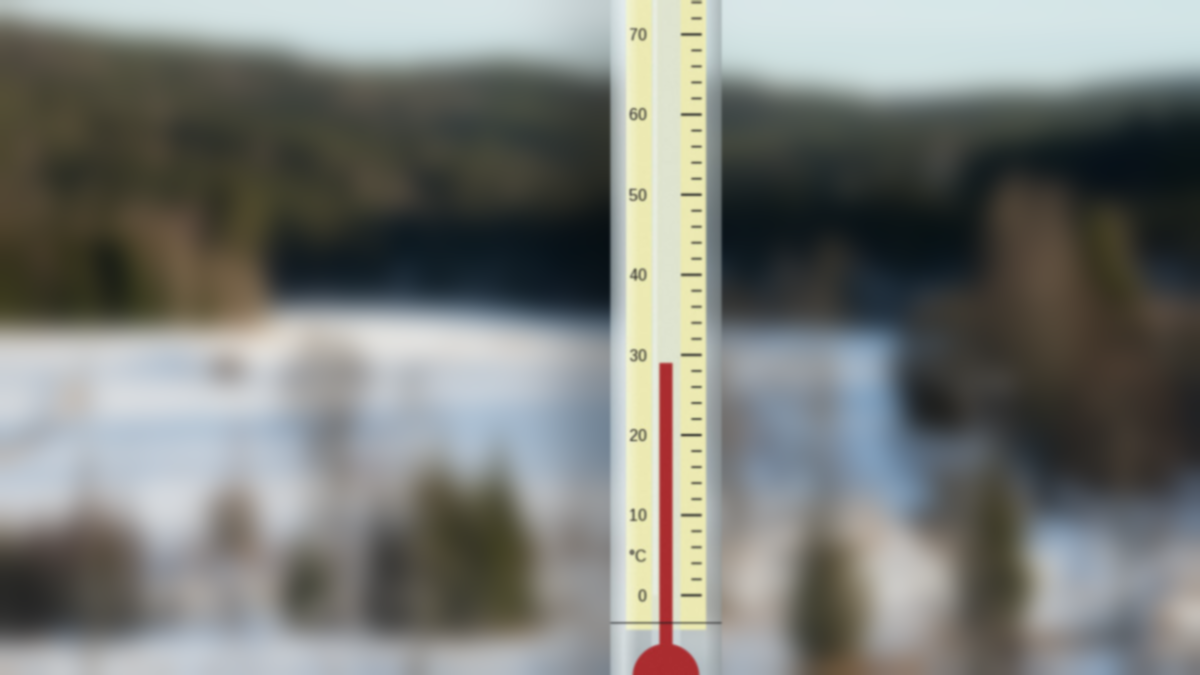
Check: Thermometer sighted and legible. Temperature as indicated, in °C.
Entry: 29 °C
